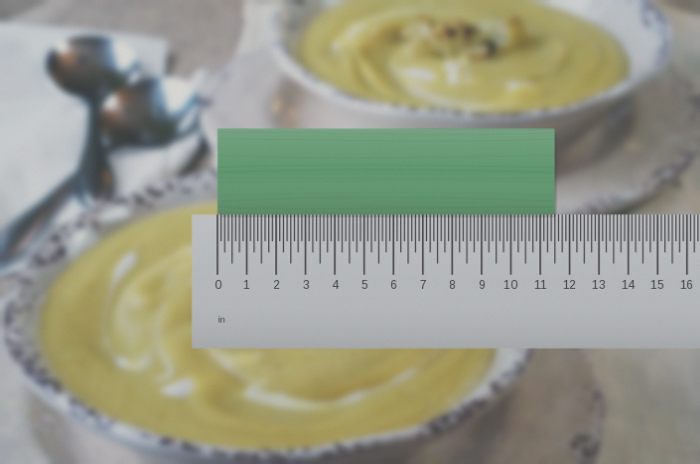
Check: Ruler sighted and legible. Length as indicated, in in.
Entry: 11.5 in
